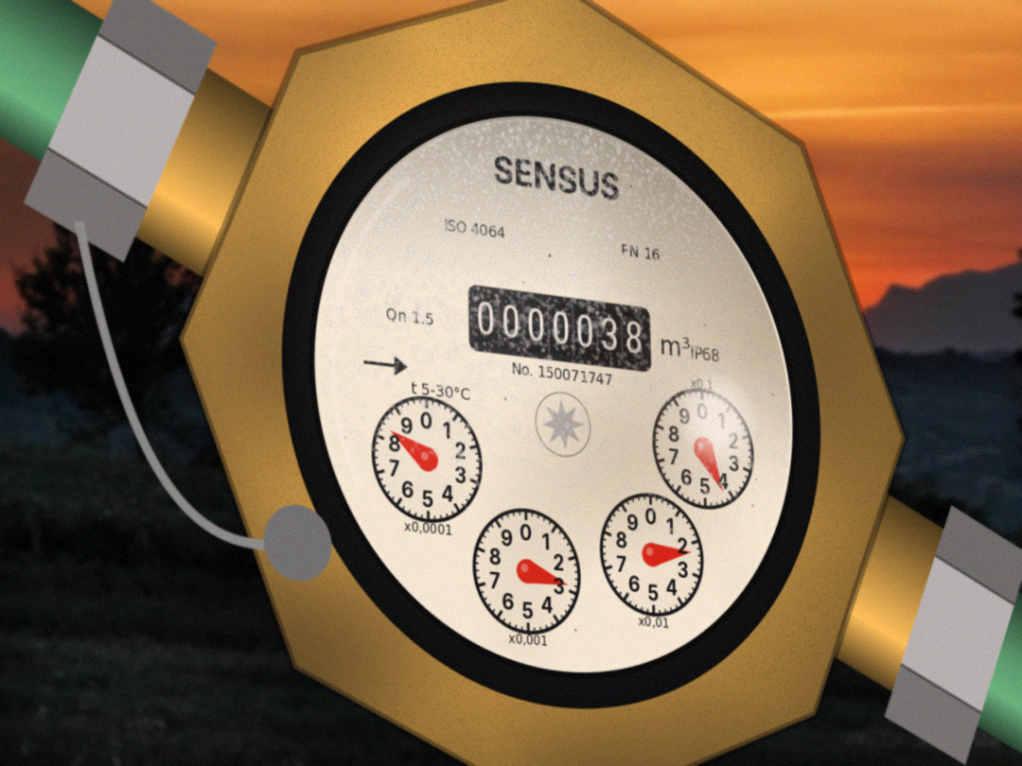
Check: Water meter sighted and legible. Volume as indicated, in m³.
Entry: 38.4228 m³
